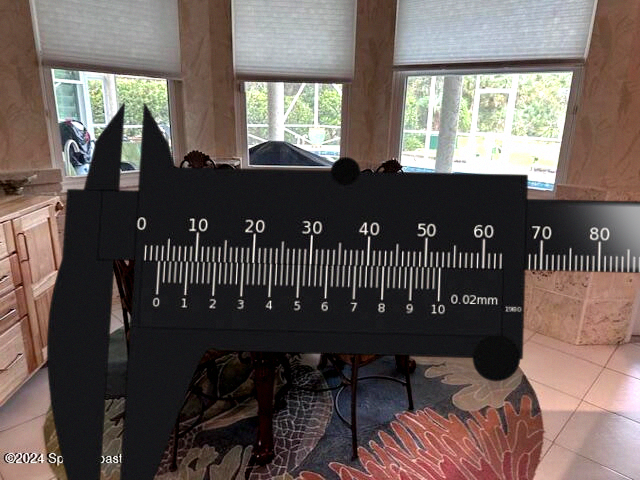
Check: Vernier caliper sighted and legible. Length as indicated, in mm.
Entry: 3.5 mm
